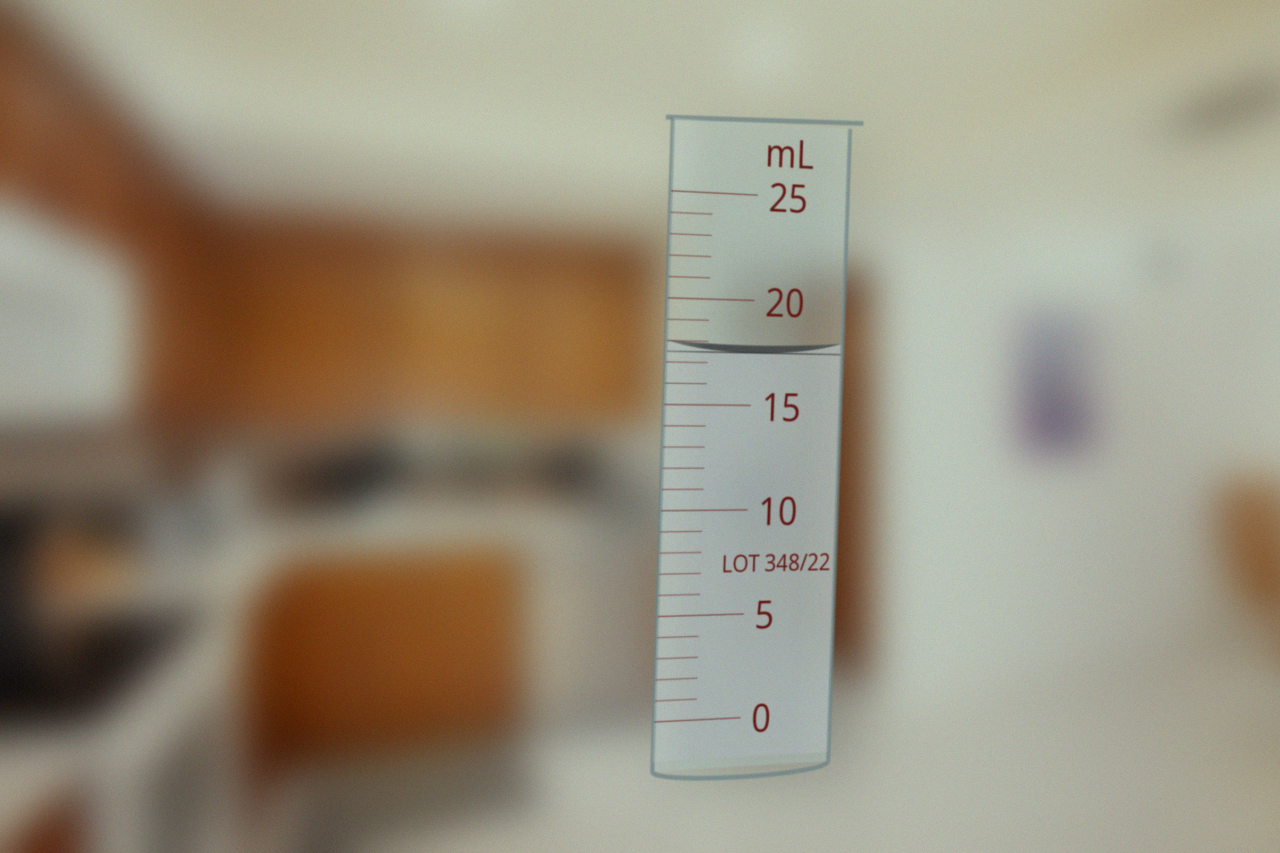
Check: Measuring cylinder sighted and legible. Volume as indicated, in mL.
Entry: 17.5 mL
